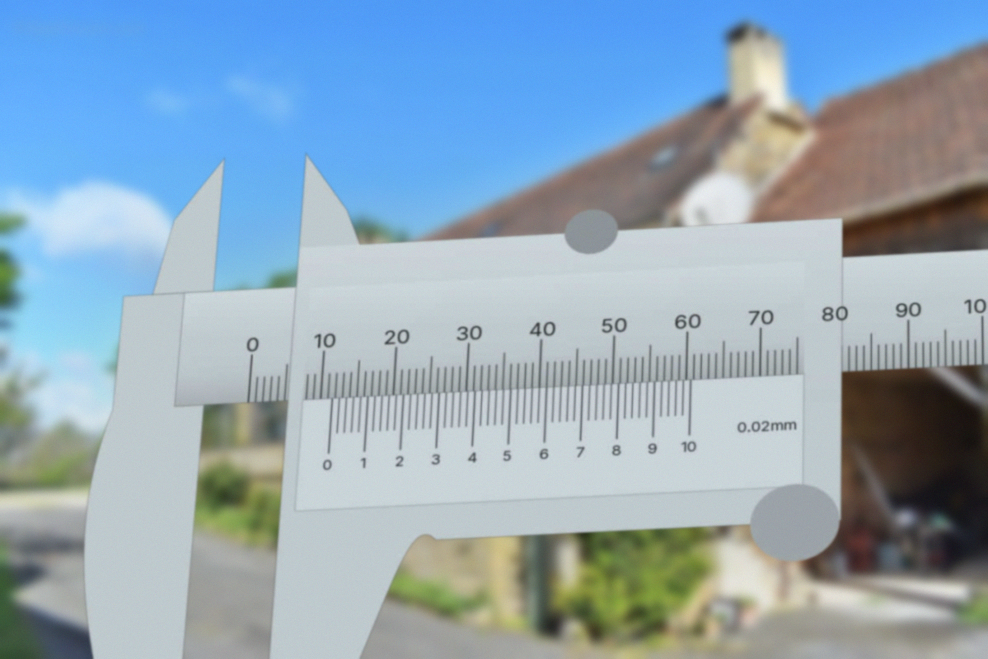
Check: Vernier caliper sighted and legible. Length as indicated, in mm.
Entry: 11.6 mm
